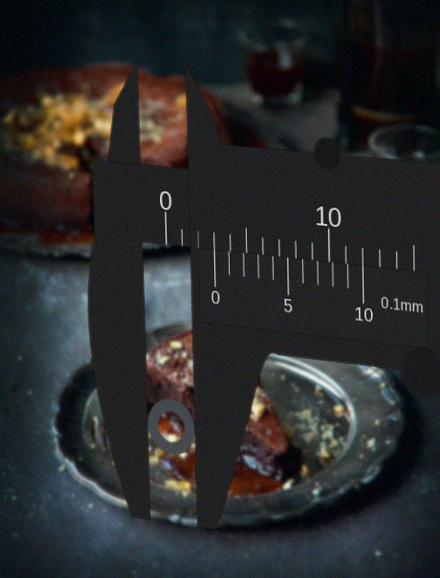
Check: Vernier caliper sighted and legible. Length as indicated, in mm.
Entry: 3.0 mm
